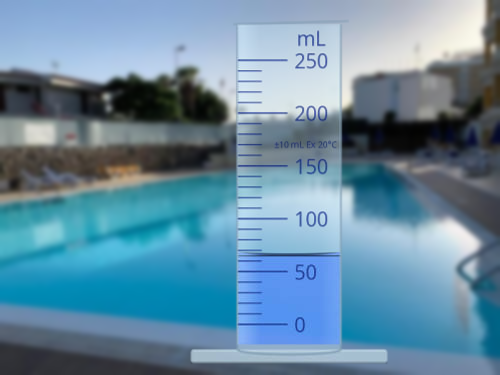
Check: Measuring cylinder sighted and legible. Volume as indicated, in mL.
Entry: 65 mL
